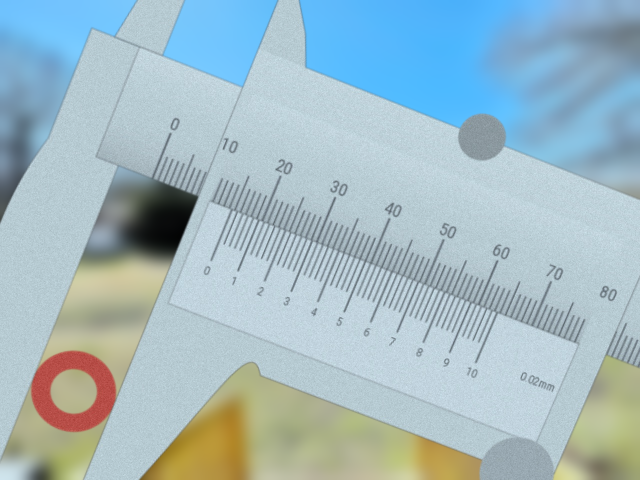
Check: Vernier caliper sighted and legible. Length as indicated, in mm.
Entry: 14.5 mm
